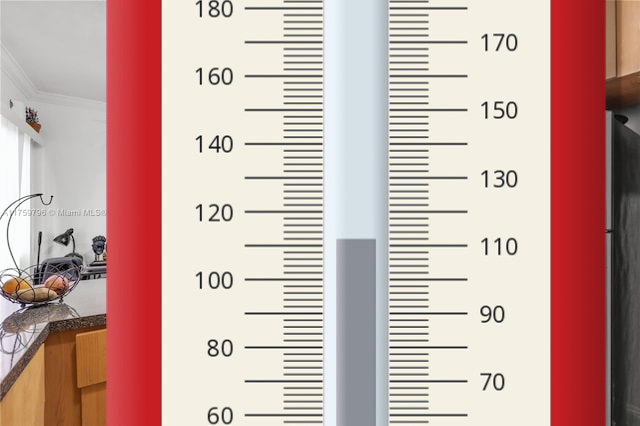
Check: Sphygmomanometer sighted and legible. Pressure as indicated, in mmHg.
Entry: 112 mmHg
